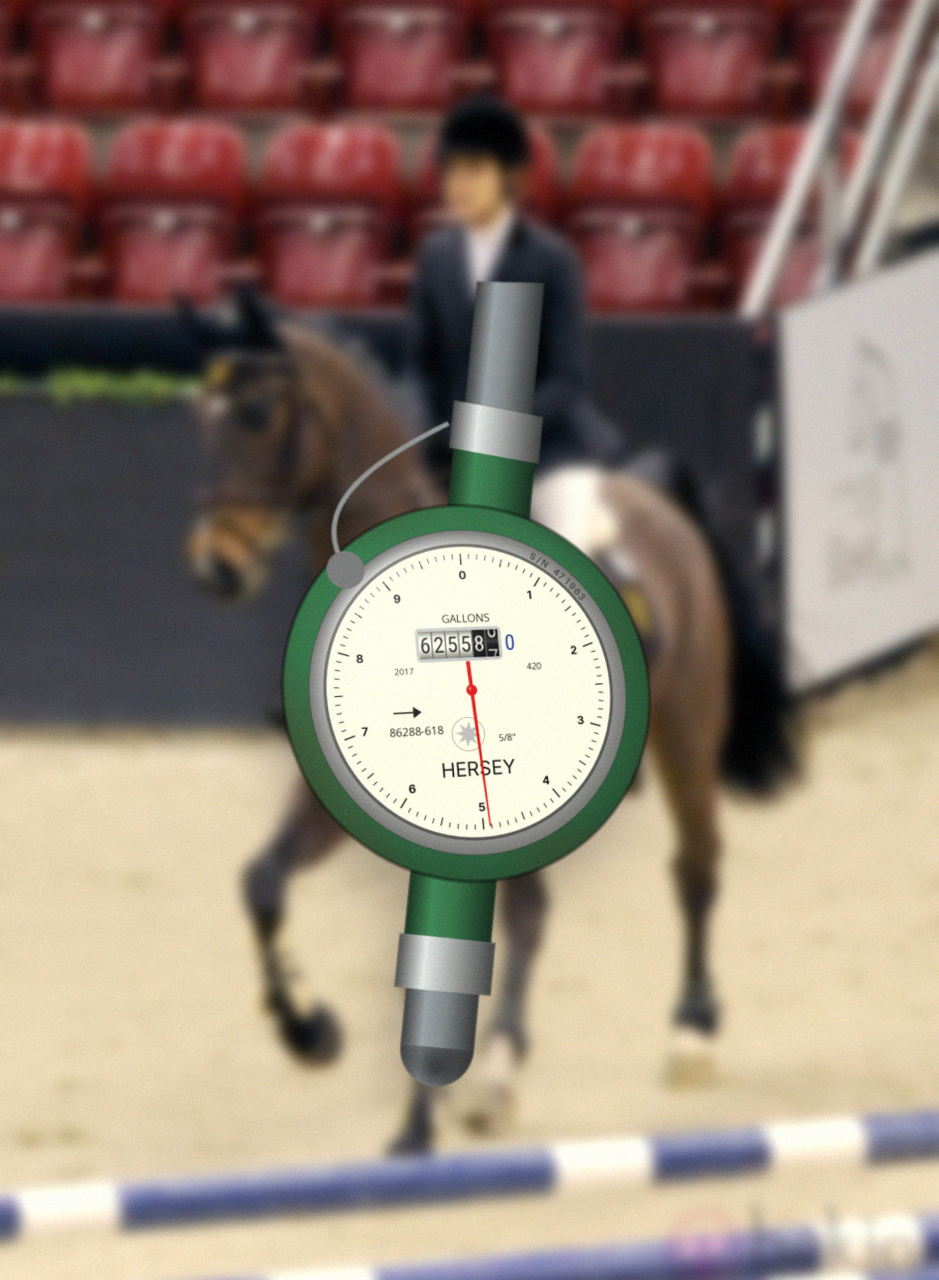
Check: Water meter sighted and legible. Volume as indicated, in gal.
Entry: 6255864.9 gal
